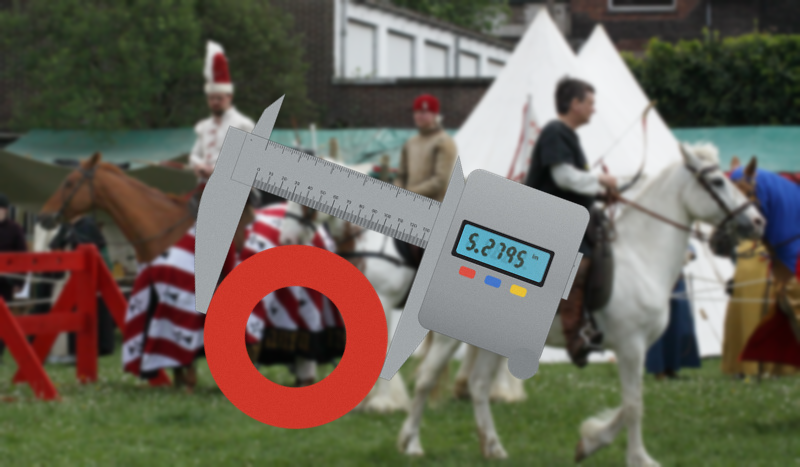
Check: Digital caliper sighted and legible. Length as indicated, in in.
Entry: 5.2795 in
